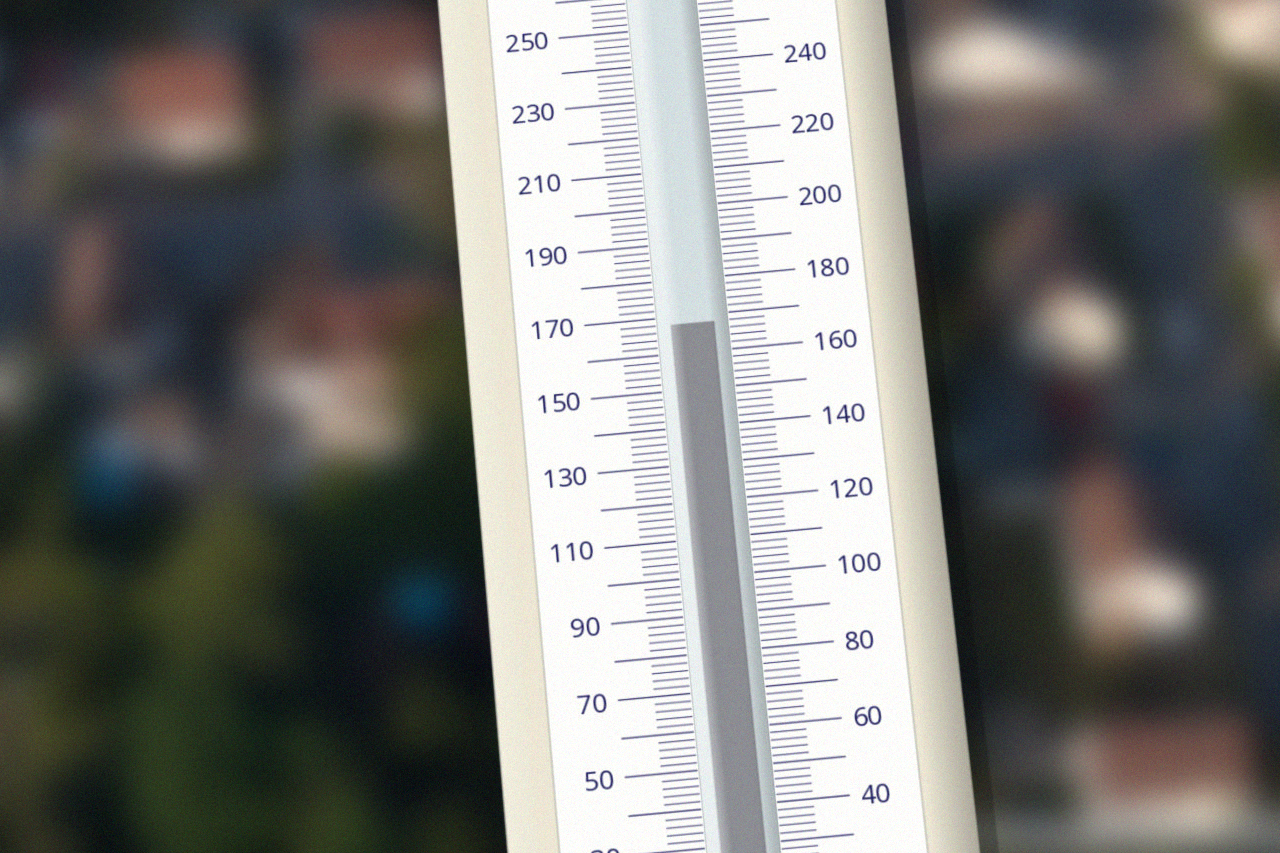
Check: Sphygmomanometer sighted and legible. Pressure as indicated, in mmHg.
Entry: 168 mmHg
